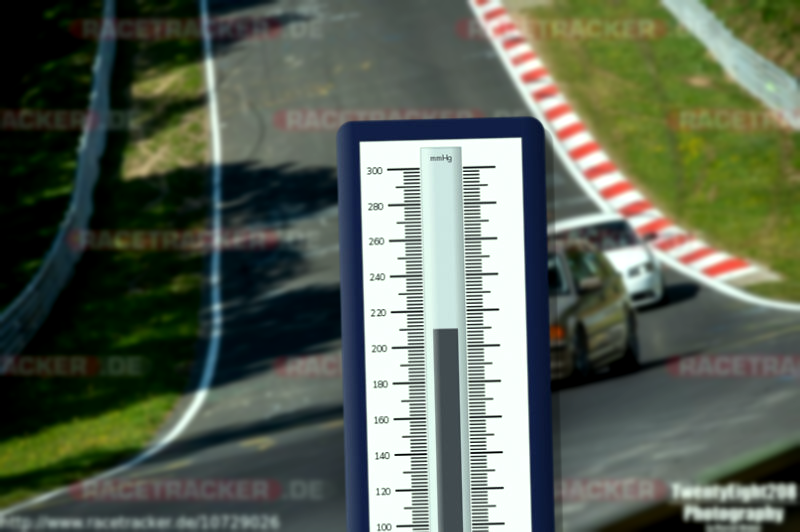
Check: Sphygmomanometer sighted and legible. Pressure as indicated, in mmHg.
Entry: 210 mmHg
